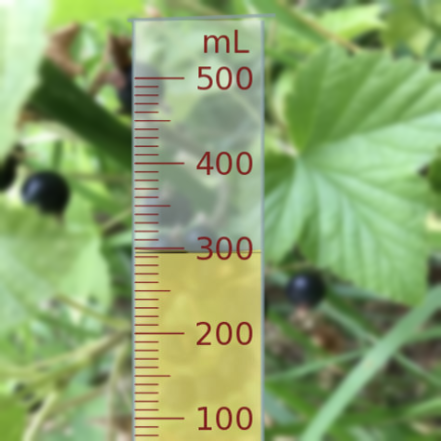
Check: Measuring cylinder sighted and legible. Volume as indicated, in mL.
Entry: 295 mL
